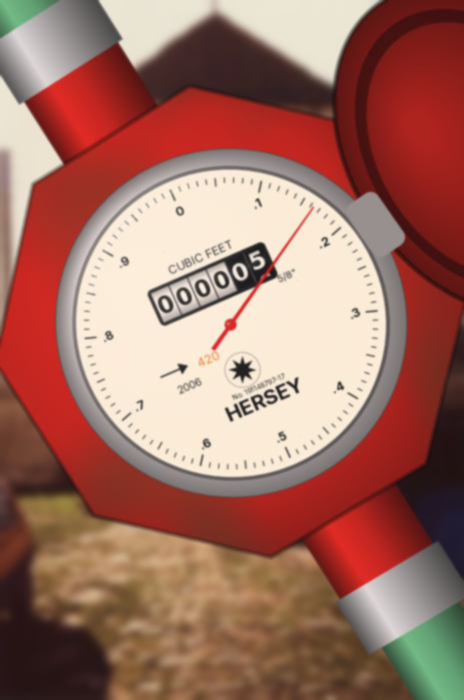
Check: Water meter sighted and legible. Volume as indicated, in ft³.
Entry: 5.16 ft³
